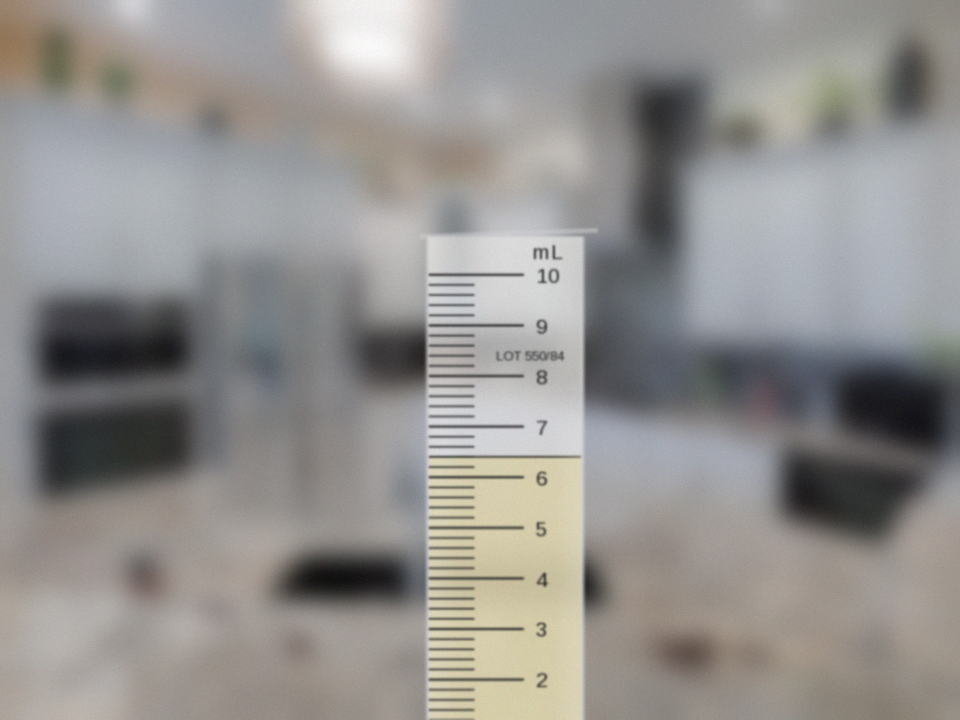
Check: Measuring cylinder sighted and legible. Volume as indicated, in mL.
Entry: 6.4 mL
